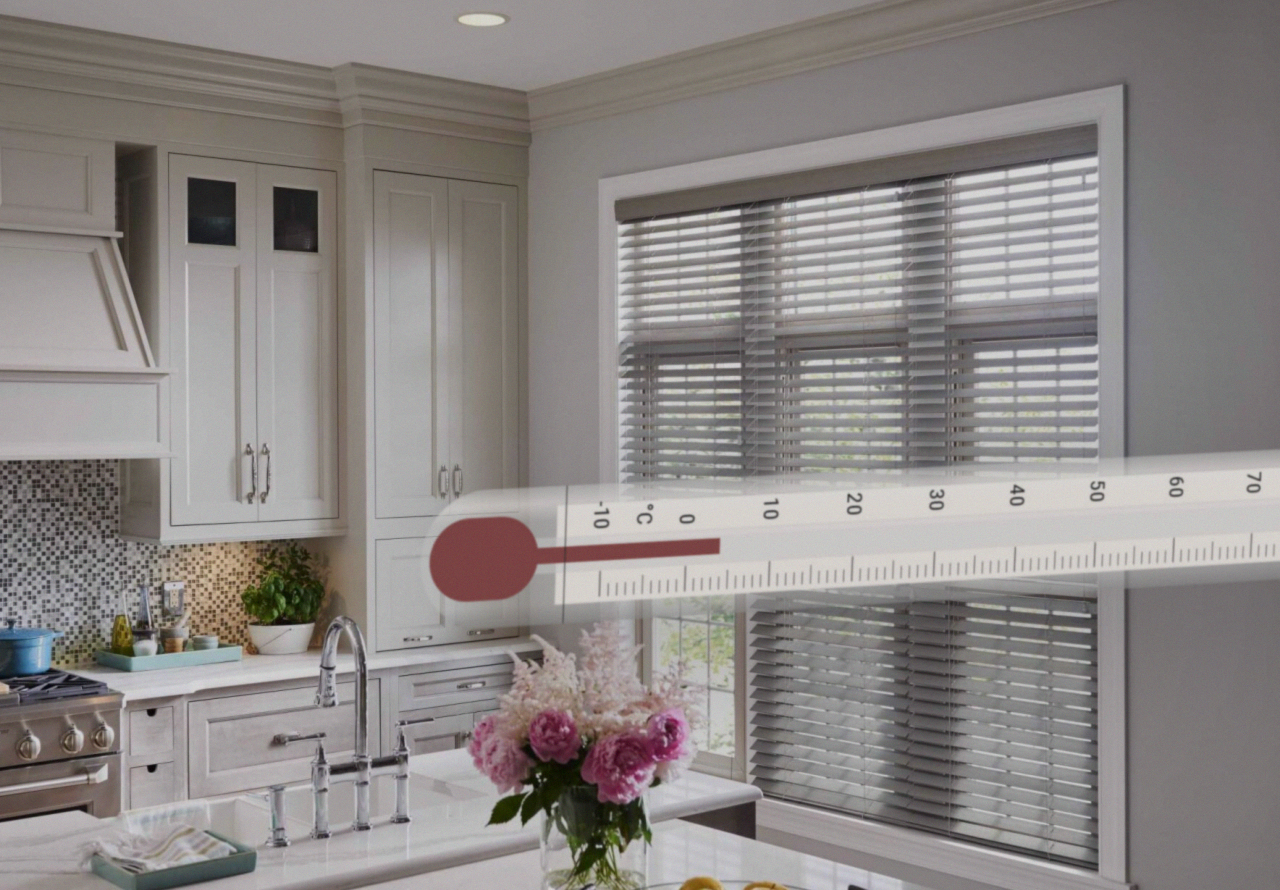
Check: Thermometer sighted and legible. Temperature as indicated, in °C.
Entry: 4 °C
